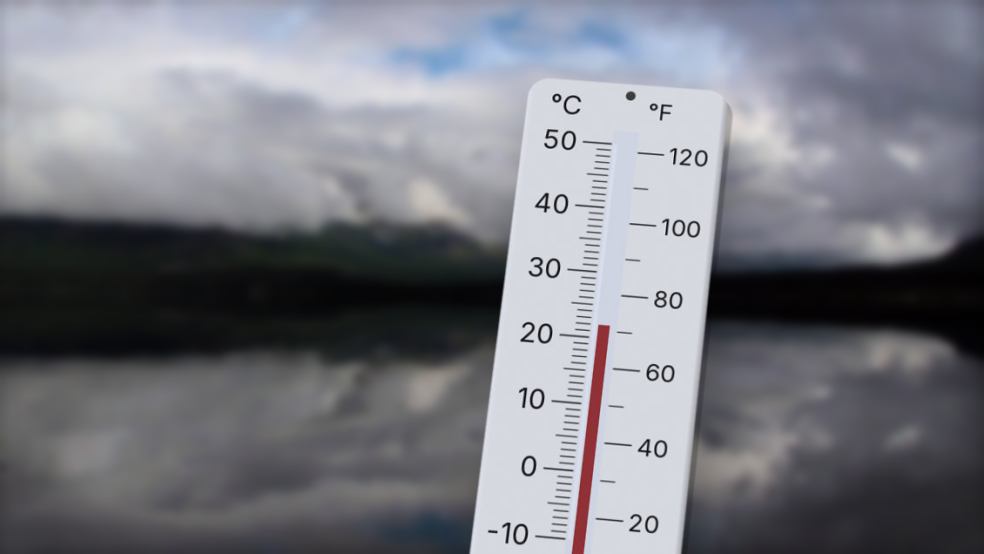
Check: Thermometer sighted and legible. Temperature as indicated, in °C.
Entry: 22 °C
